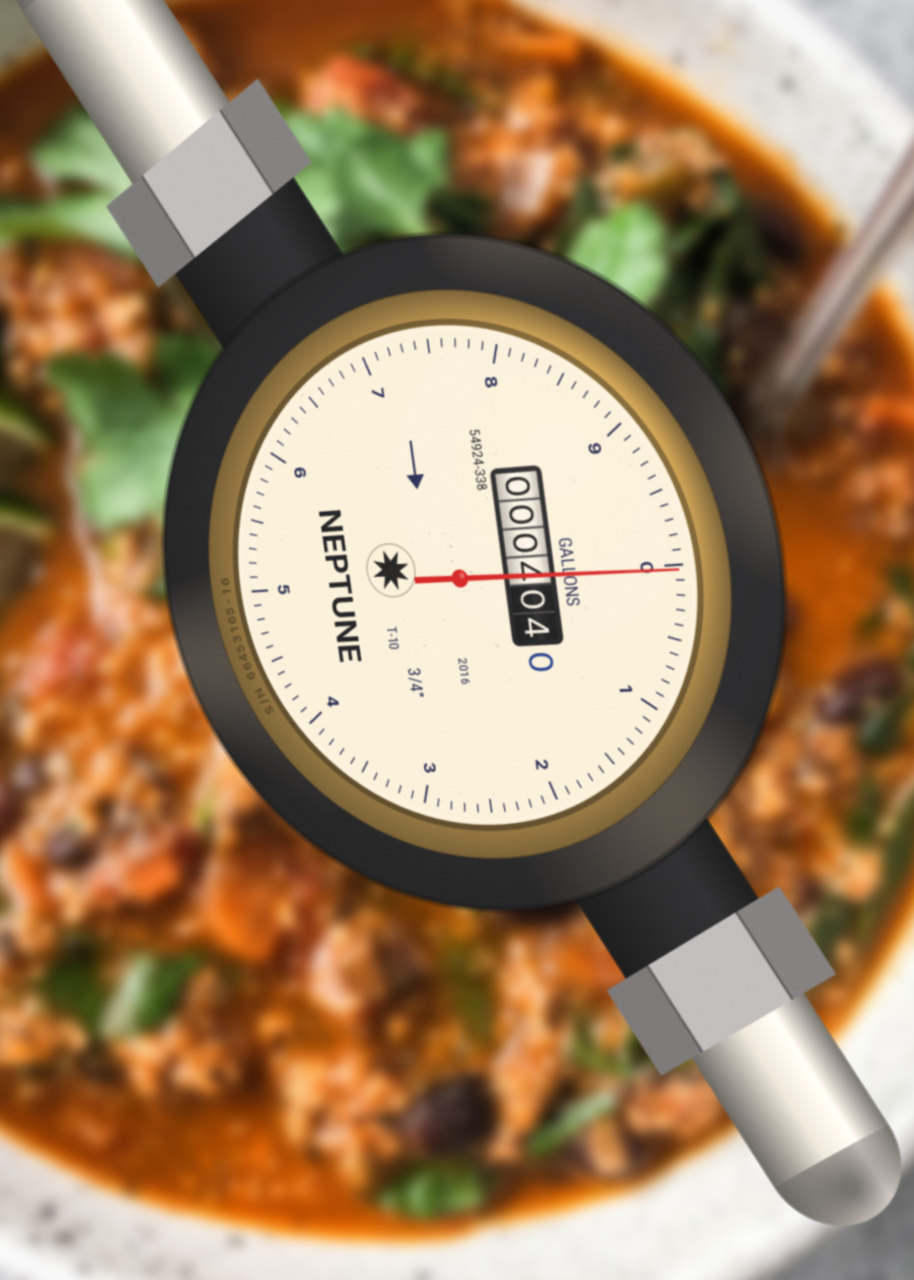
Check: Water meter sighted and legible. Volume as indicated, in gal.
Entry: 4040.0 gal
